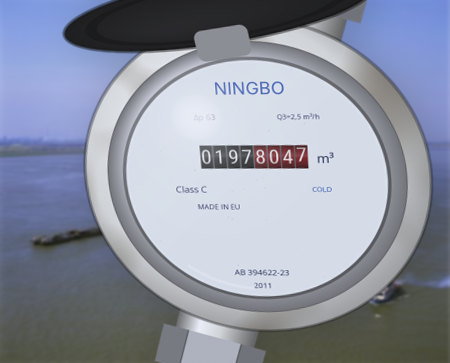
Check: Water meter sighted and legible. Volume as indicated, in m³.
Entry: 197.8047 m³
